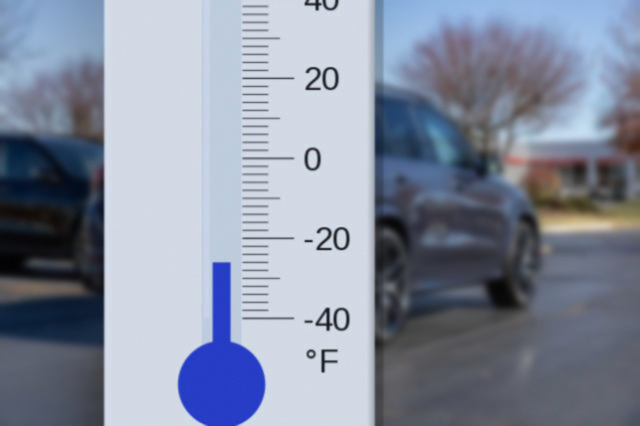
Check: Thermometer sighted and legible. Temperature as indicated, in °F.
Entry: -26 °F
